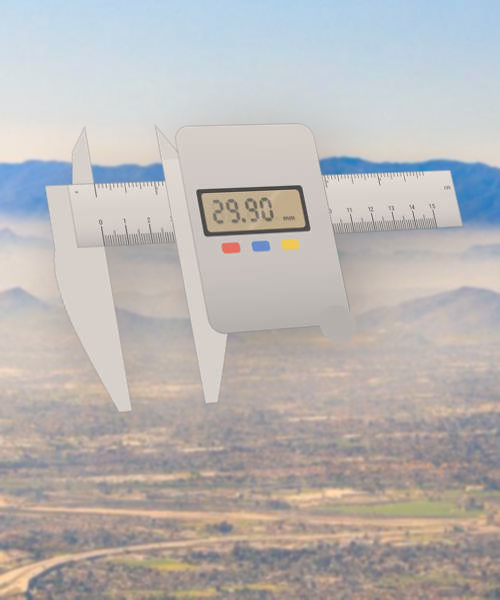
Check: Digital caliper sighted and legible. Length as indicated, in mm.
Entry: 29.90 mm
